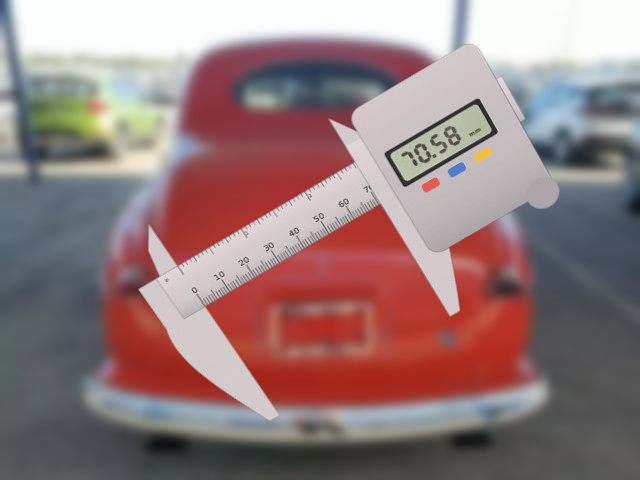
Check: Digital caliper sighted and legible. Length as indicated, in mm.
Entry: 70.58 mm
